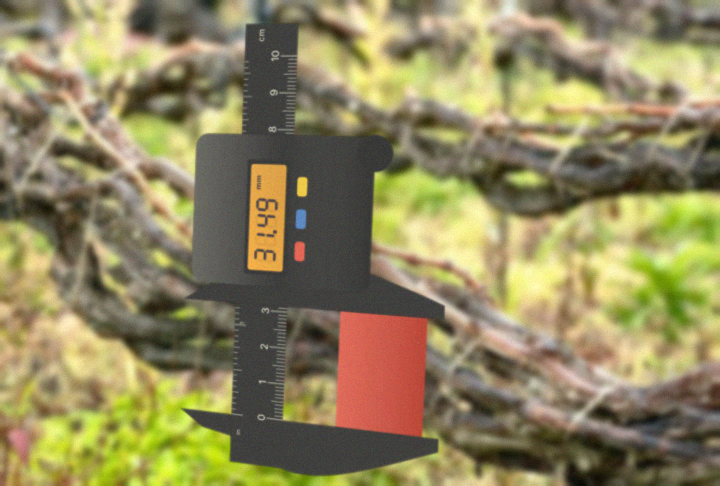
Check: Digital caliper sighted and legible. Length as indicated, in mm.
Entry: 31.49 mm
